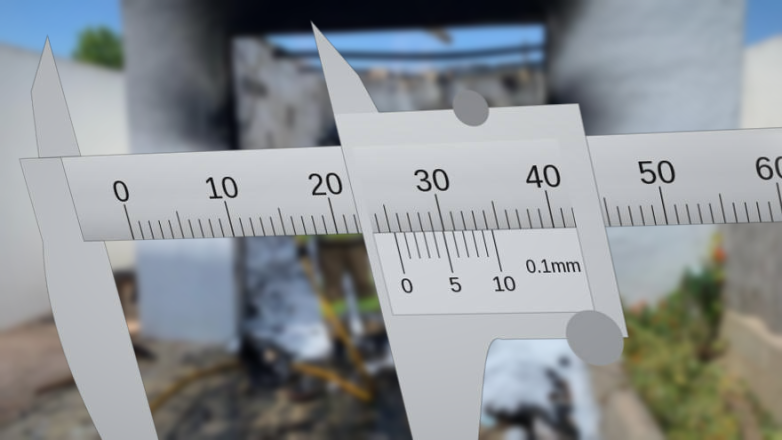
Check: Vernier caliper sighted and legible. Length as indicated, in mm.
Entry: 25.4 mm
